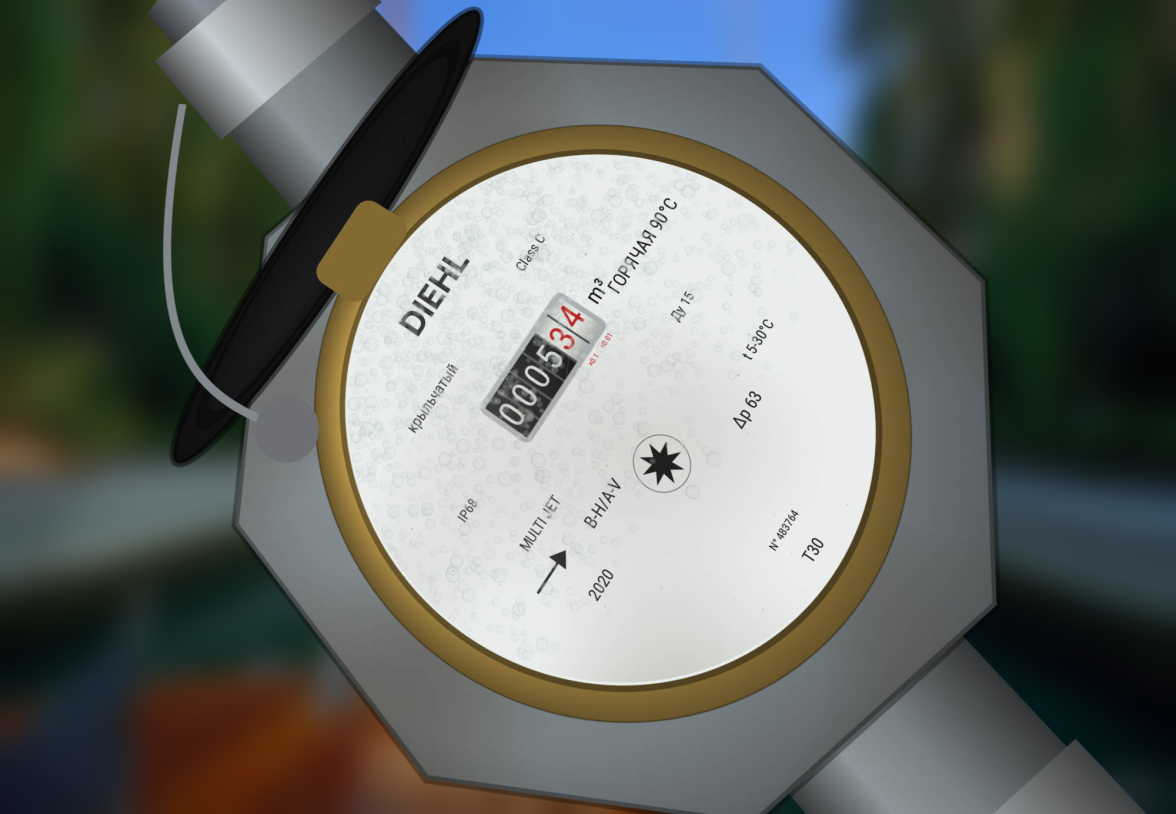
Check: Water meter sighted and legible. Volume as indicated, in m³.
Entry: 5.34 m³
